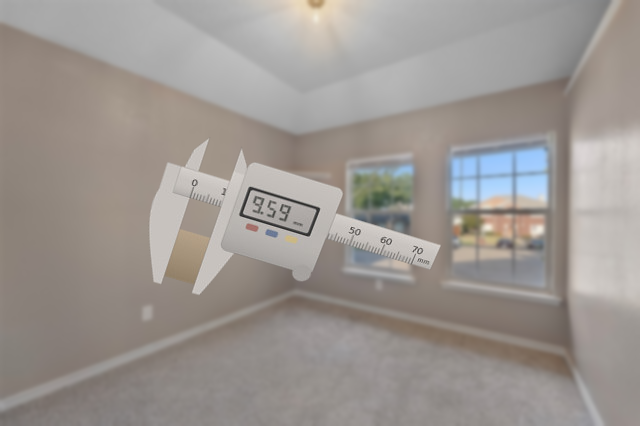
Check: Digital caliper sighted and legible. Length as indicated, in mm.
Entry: 9.59 mm
